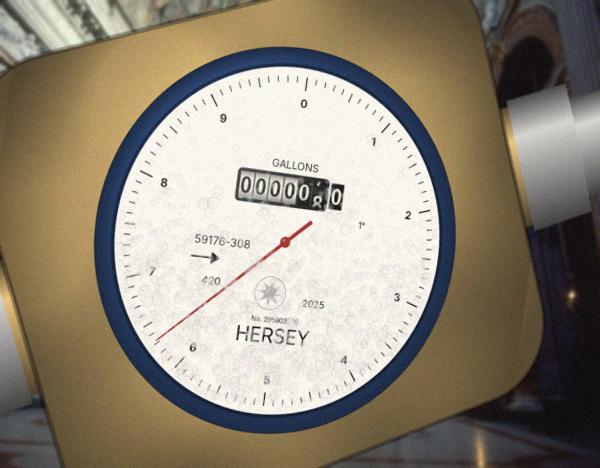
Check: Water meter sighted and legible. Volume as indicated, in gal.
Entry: 76.3 gal
